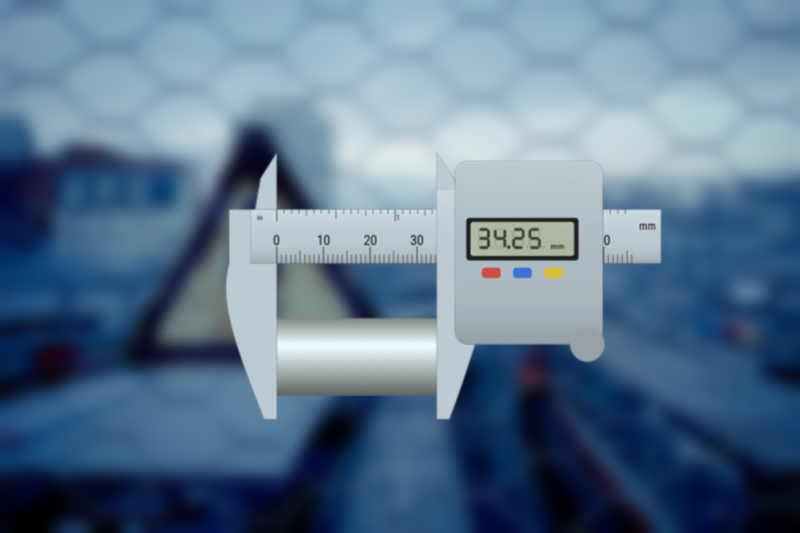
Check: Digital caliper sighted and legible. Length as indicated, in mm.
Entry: 34.25 mm
